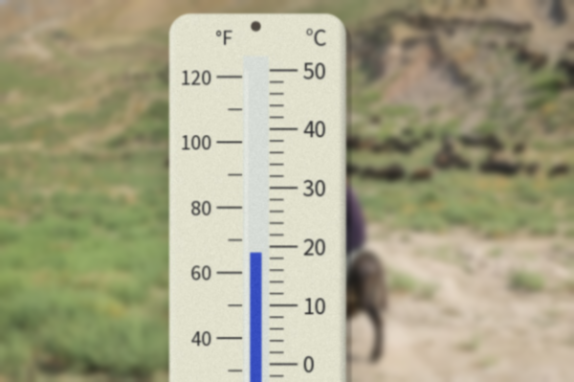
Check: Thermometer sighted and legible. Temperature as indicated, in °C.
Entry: 19 °C
